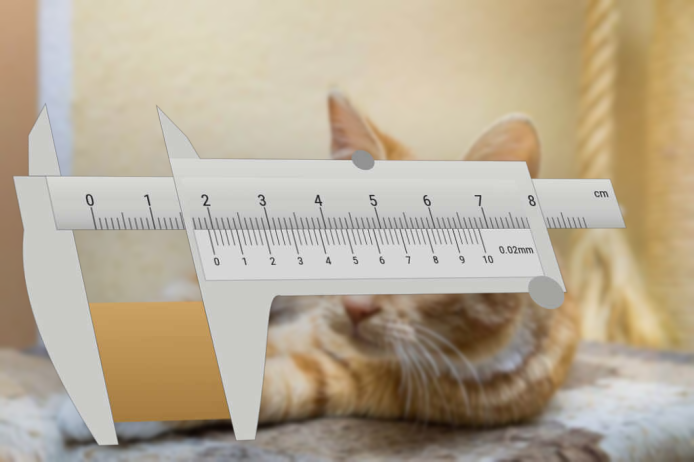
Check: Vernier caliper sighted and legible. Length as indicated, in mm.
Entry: 19.2 mm
